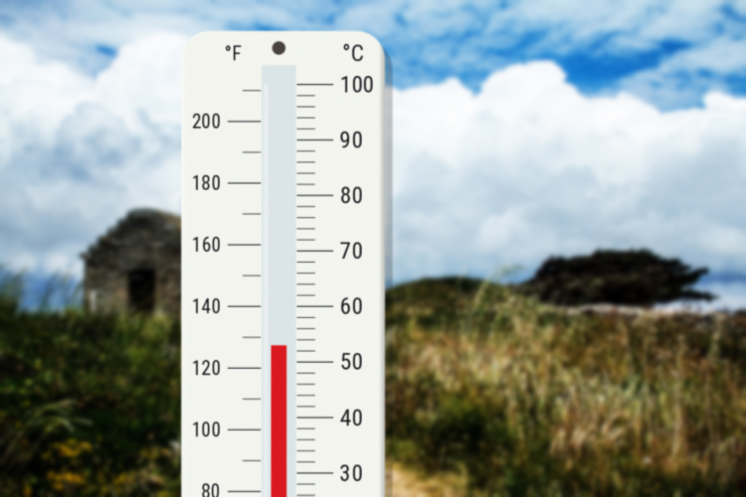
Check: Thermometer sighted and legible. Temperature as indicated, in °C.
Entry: 53 °C
